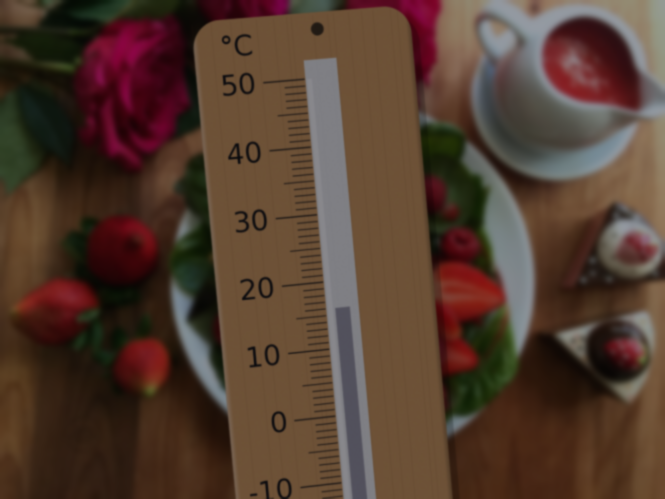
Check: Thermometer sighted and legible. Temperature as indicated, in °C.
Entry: 16 °C
